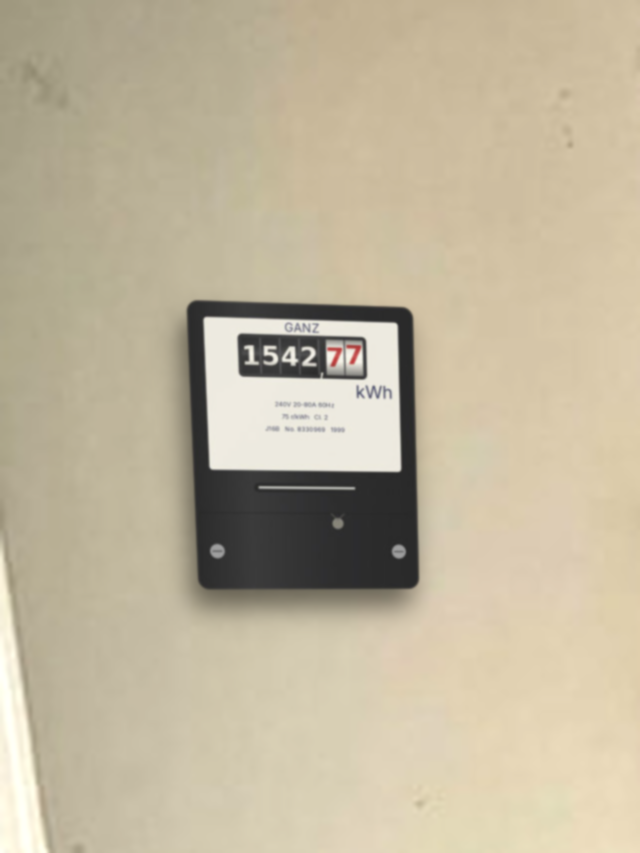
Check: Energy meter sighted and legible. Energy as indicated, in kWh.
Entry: 1542.77 kWh
